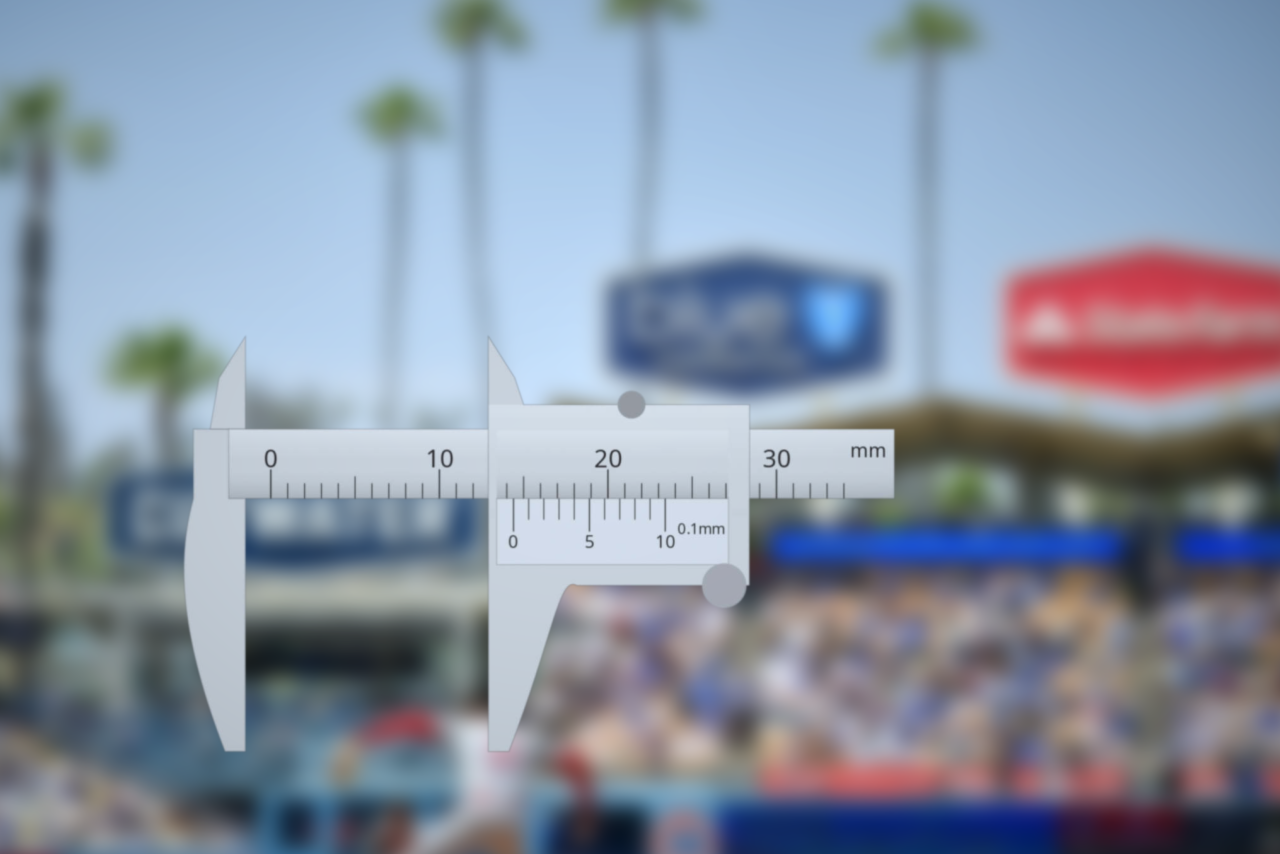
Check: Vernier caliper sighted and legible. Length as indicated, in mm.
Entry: 14.4 mm
